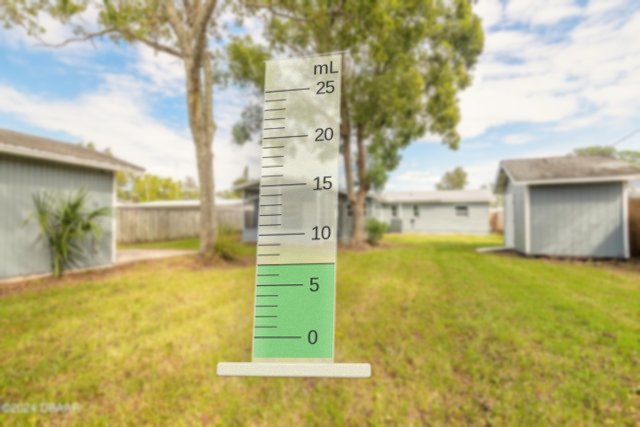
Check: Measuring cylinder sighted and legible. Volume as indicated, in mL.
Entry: 7 mL
